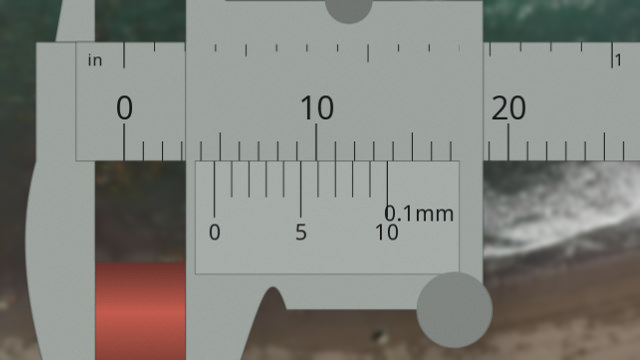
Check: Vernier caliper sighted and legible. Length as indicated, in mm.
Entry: 4.7 mm
